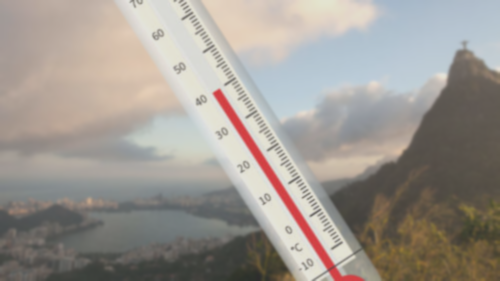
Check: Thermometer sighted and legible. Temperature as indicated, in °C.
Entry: 40 °C
